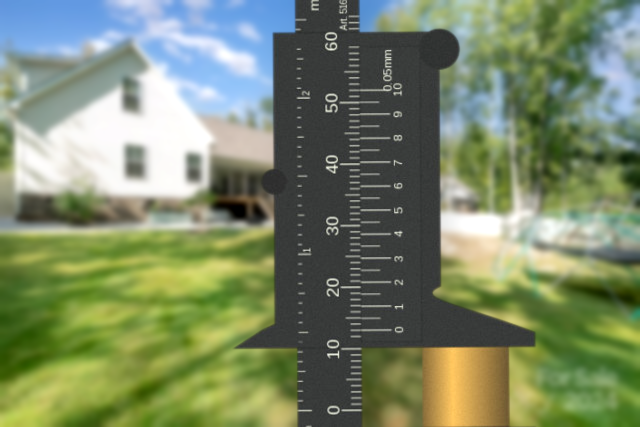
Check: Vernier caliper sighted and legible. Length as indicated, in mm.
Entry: 13.0 mm
